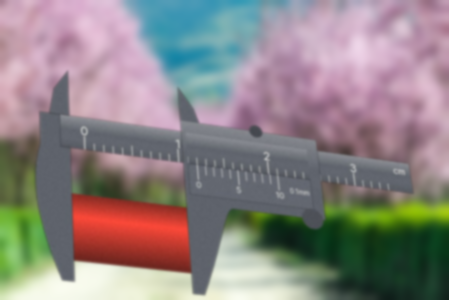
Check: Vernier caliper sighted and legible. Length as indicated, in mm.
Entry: 12.0 mm
